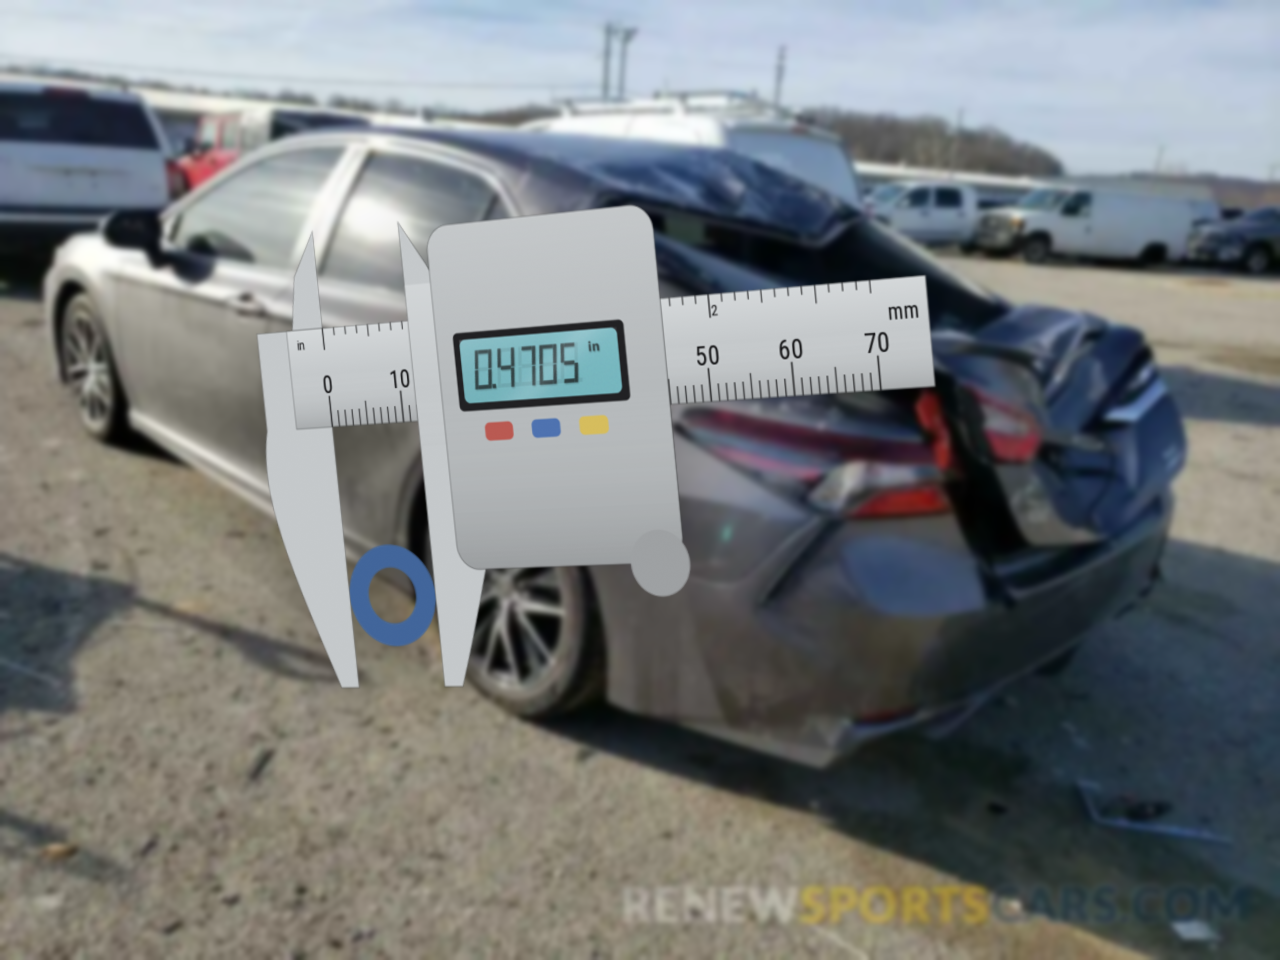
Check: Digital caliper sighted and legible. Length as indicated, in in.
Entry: 0.4705 in
